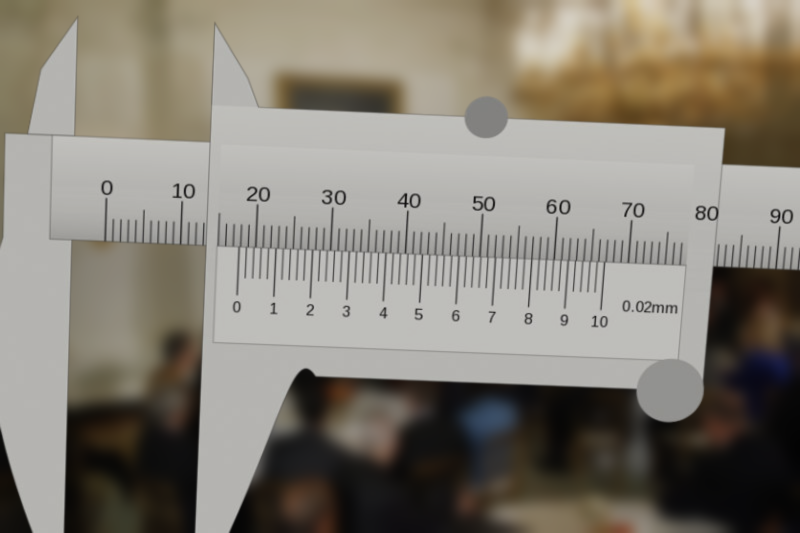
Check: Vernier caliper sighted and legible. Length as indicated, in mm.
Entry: 17.8 mm
